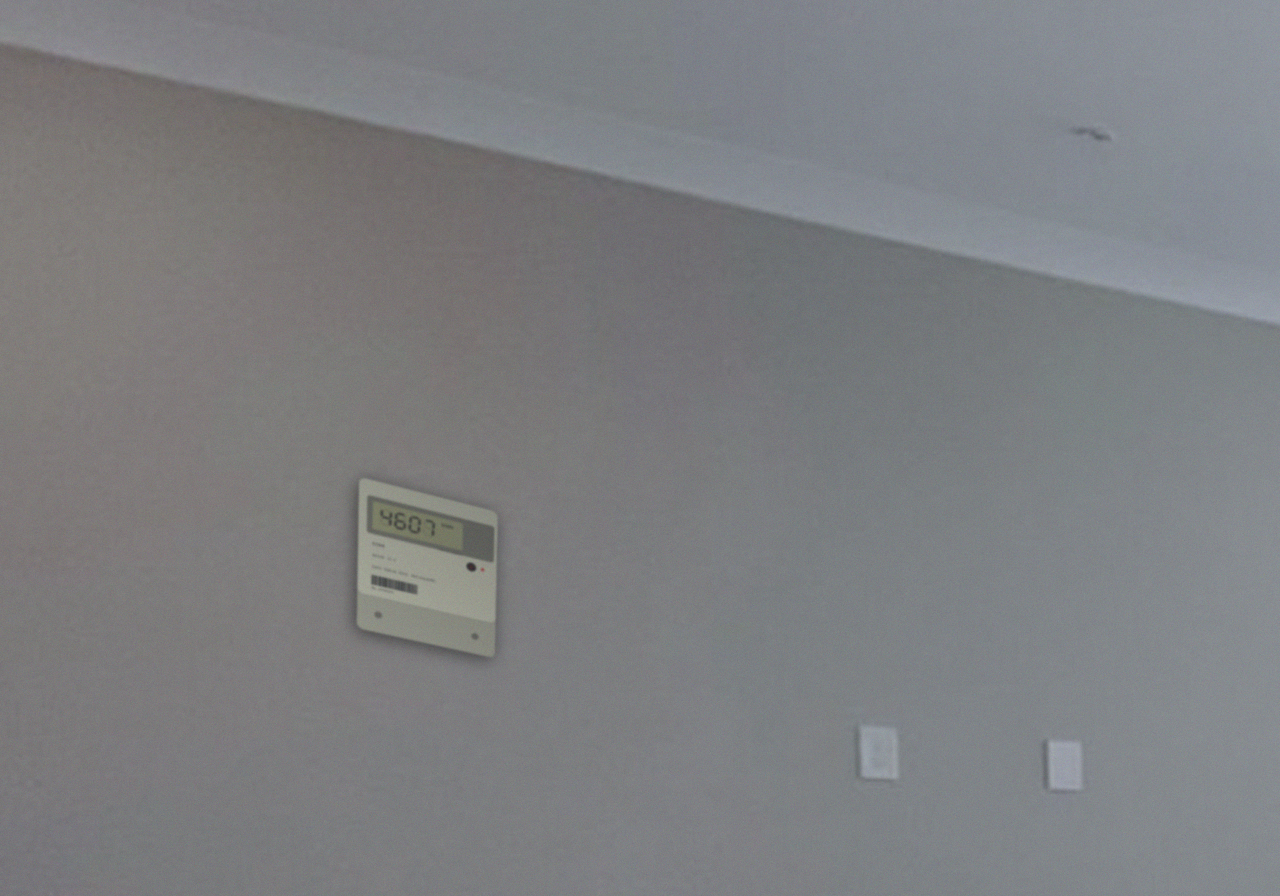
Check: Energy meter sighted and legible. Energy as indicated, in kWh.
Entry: 4607 kWh
